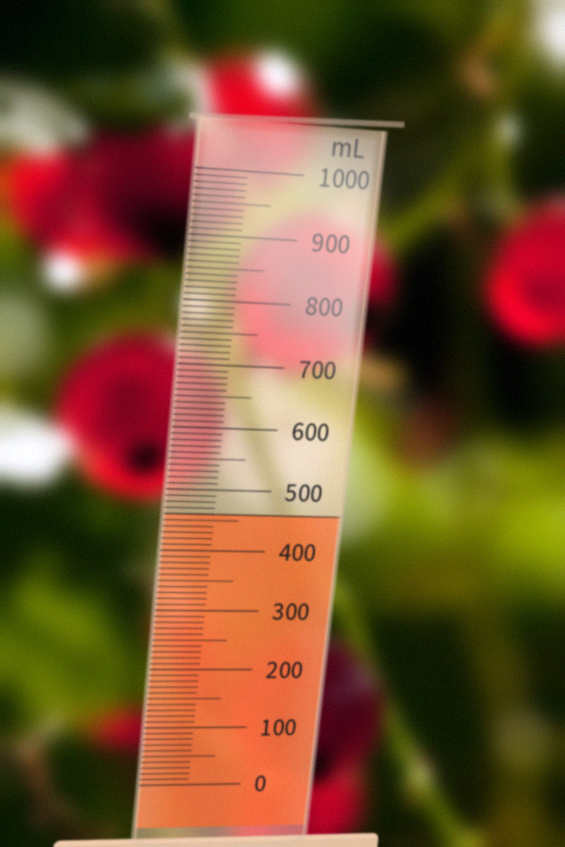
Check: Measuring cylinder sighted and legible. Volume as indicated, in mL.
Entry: 460 mL
